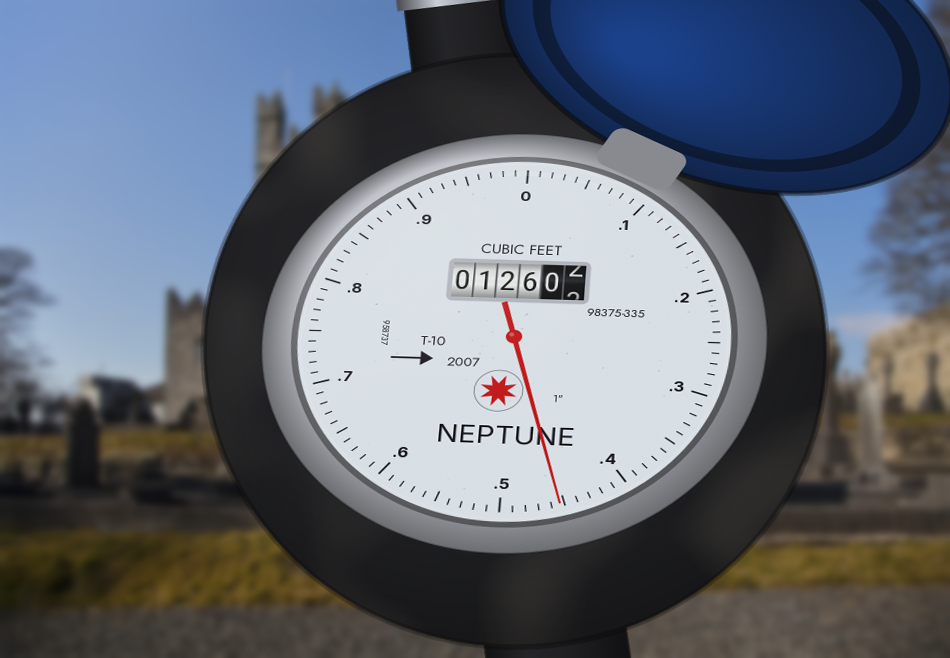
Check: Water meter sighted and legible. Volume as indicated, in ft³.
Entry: 12602.45 ft³
